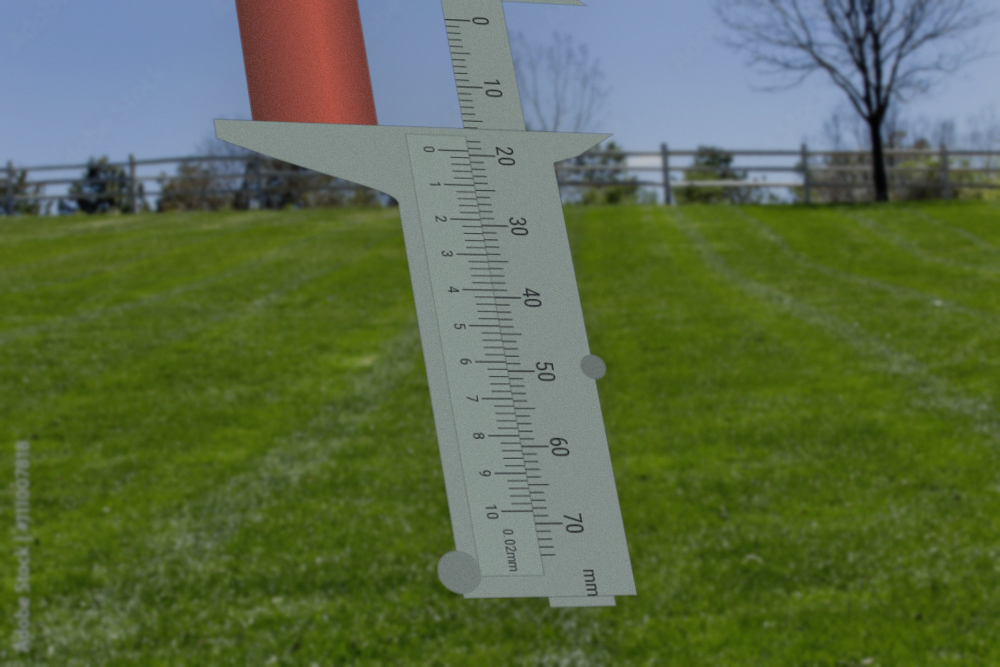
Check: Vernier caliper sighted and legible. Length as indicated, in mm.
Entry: 19.4 mm
